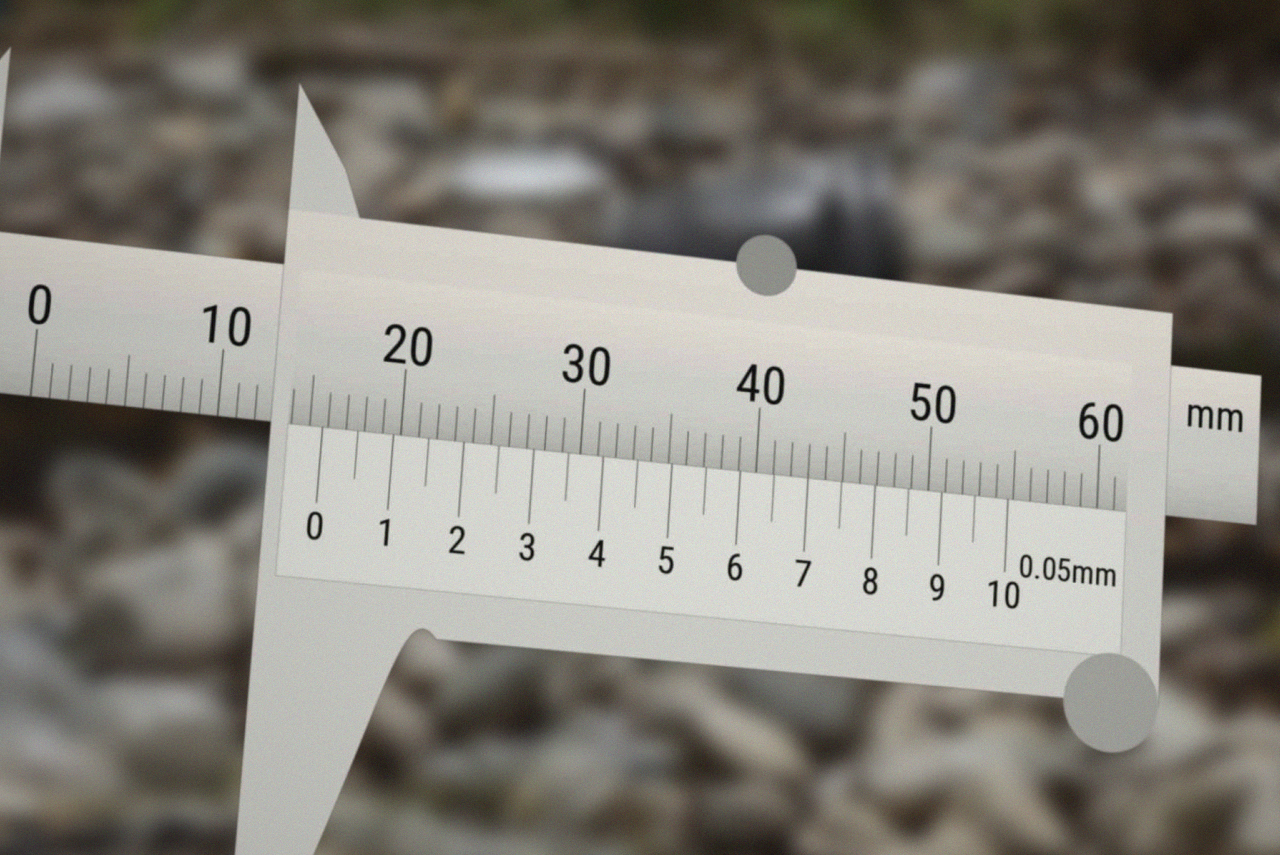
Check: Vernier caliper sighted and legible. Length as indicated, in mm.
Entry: 15.7 mm
